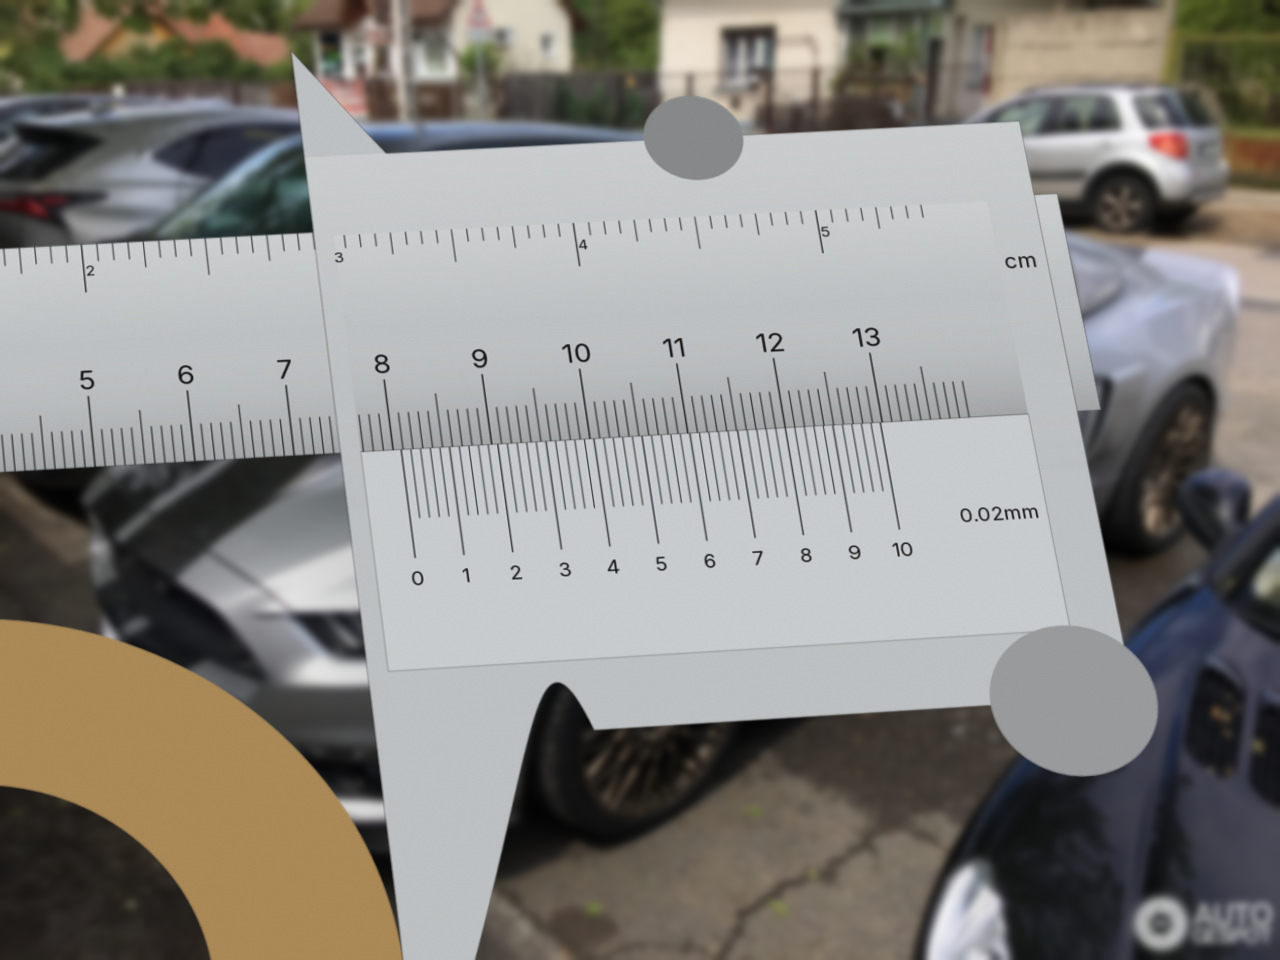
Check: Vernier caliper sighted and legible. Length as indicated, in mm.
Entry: 80.8 mm
